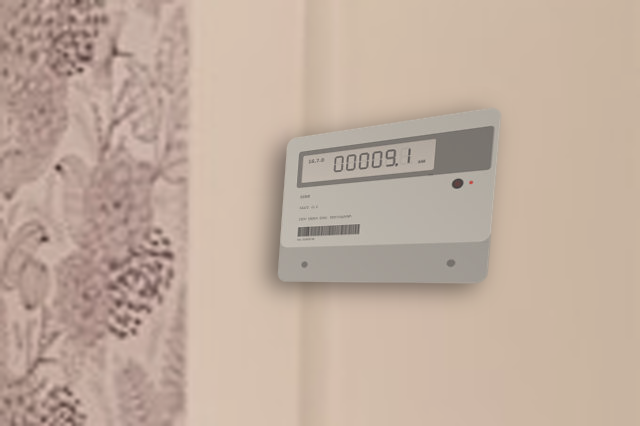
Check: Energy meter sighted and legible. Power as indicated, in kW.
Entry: 9.1 kW
